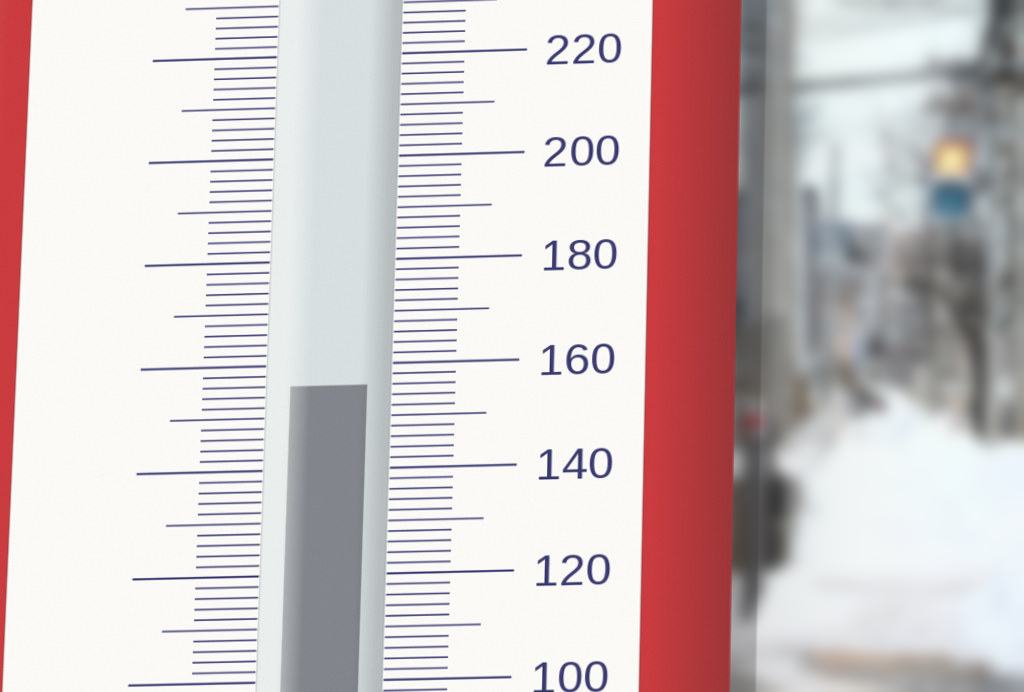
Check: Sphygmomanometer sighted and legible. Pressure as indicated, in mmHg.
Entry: 156 mmHg
